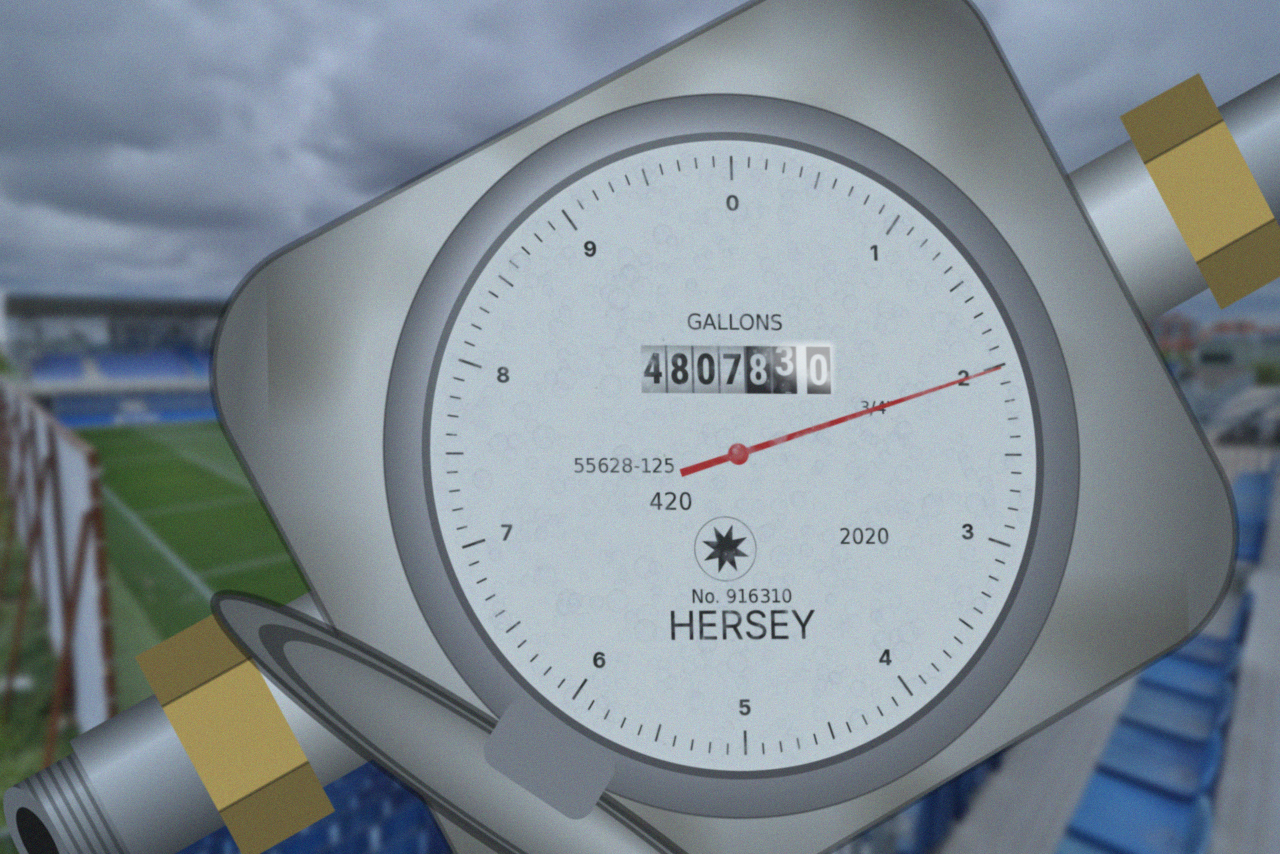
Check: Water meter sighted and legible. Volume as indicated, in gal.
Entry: 4807832.0 gal
